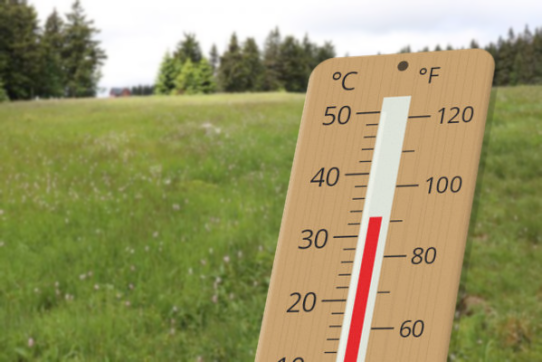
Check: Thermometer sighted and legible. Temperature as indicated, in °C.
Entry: 33 °C
